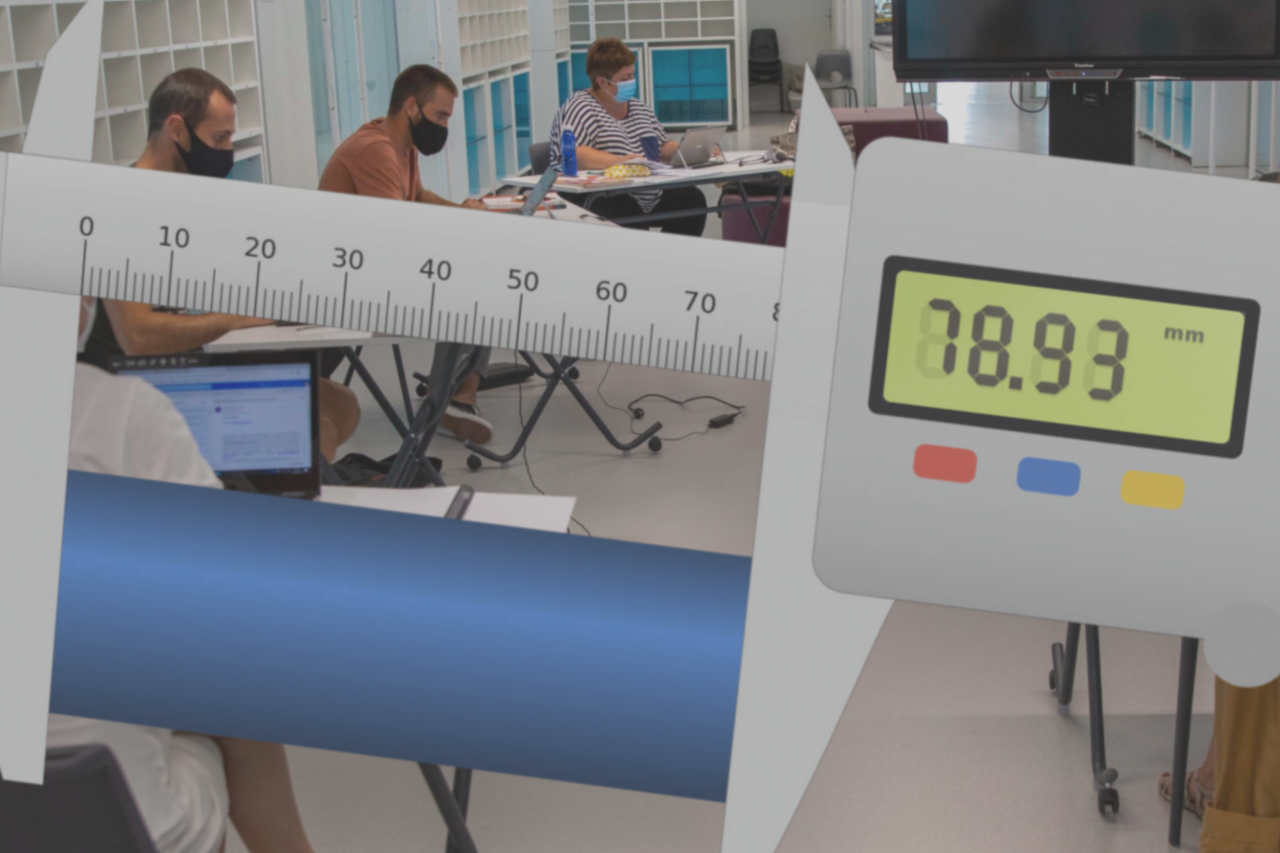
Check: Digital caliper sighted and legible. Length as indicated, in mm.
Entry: 78.93 mm
